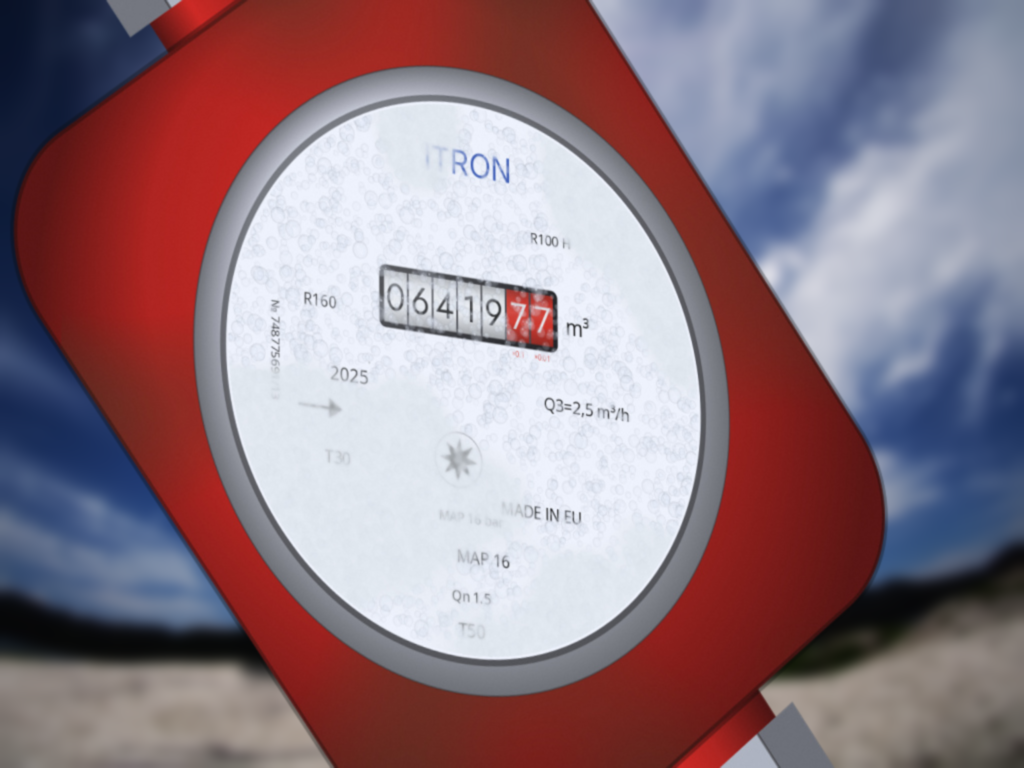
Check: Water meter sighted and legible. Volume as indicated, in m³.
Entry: 6419.77 m³
